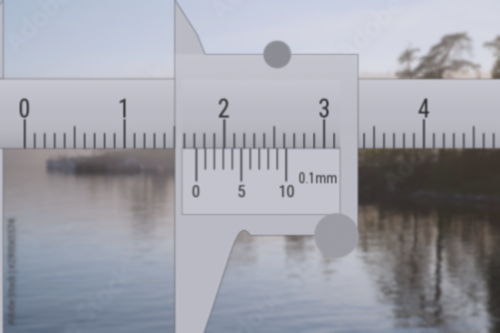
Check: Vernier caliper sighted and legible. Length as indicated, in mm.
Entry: 17.2 mm
